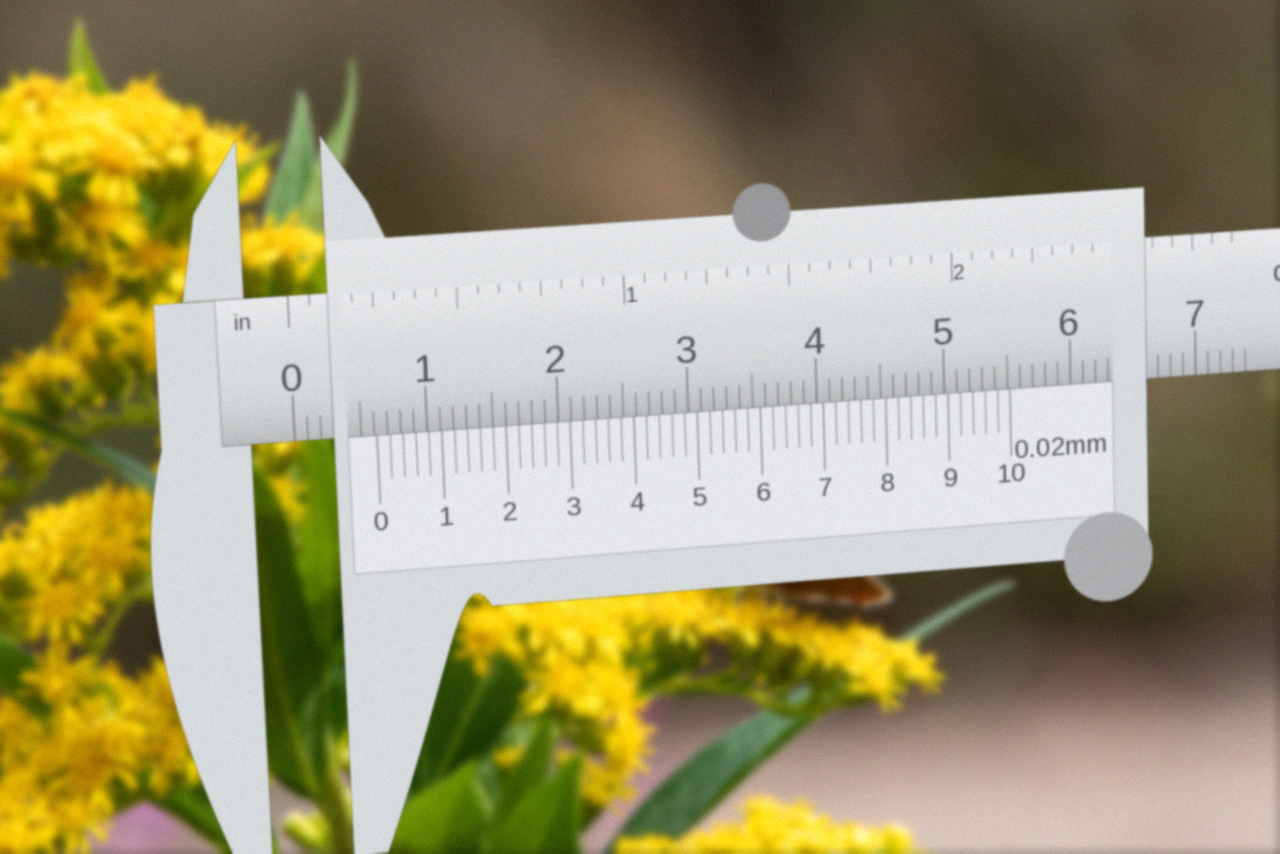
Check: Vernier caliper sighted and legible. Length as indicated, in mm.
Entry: 6.2 mm
